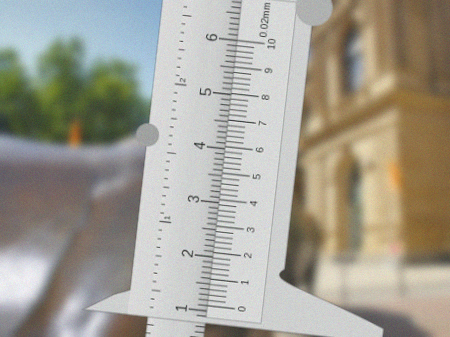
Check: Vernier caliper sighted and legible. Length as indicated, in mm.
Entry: 11.0 mm
